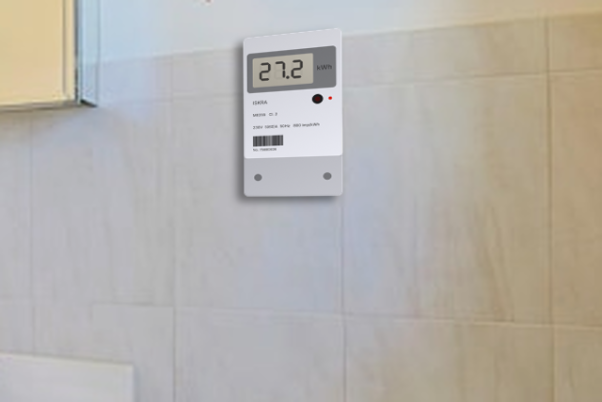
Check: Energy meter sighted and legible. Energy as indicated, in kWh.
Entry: 27.2 kWh
